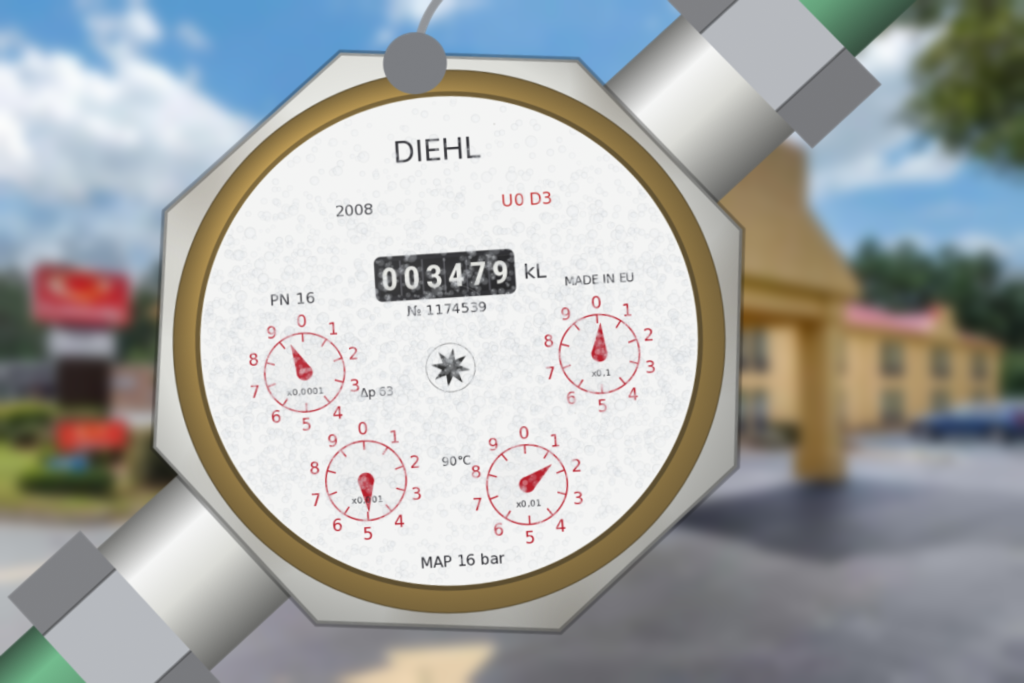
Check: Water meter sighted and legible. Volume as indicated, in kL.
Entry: 3479.0149 kL
